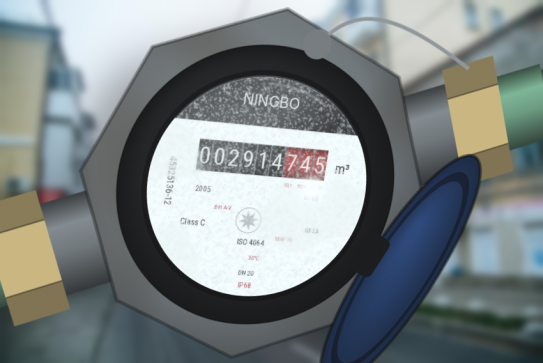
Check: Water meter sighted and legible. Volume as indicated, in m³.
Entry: 2914.745 m³
